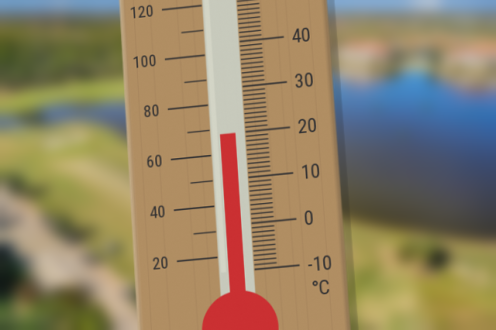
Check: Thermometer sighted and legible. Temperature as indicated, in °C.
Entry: 20 °C
